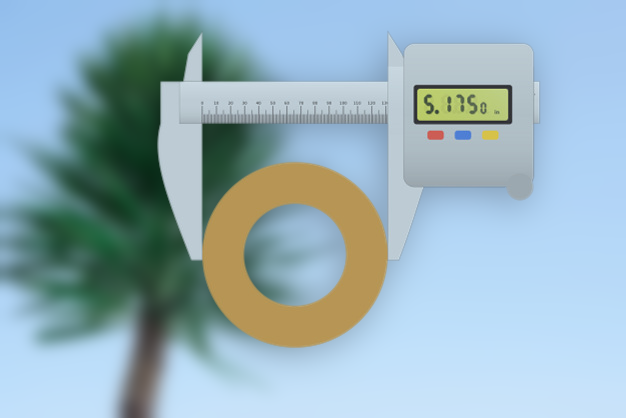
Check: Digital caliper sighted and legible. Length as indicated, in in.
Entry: 5.1750 in
